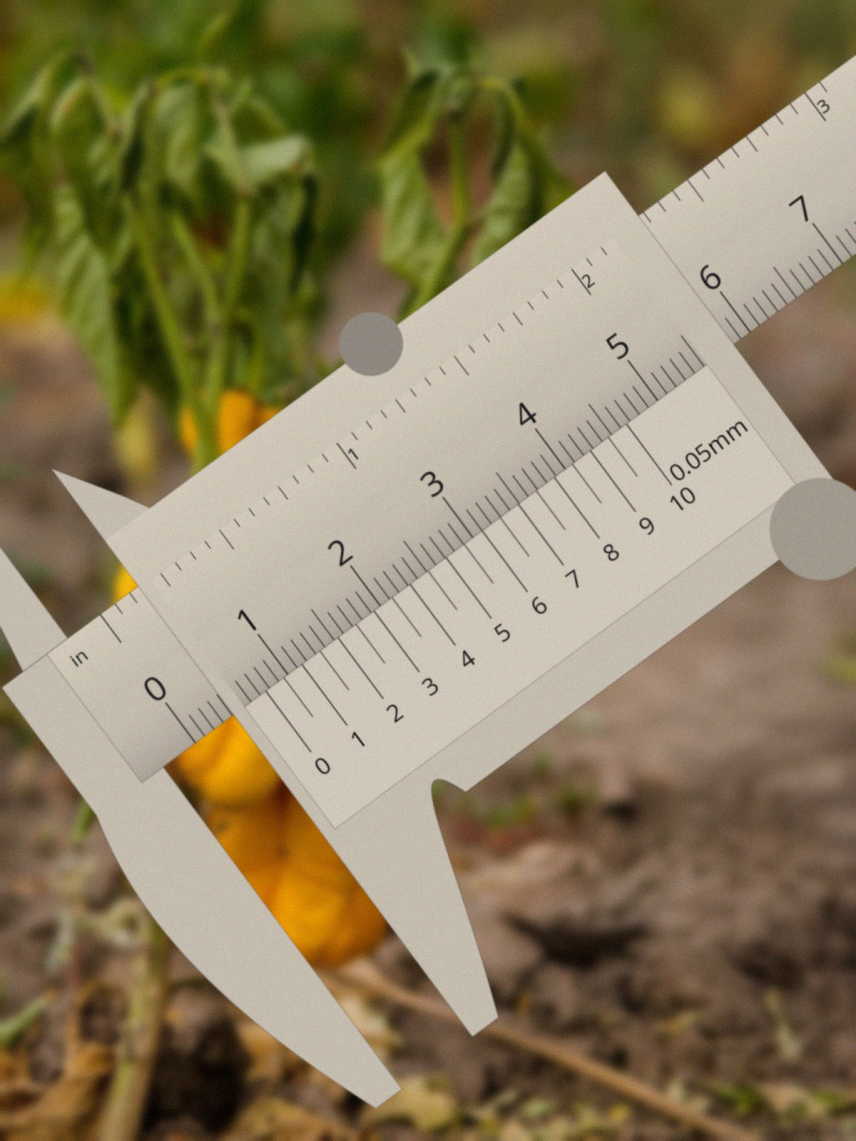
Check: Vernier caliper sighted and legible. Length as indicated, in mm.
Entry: 7.6 mm
